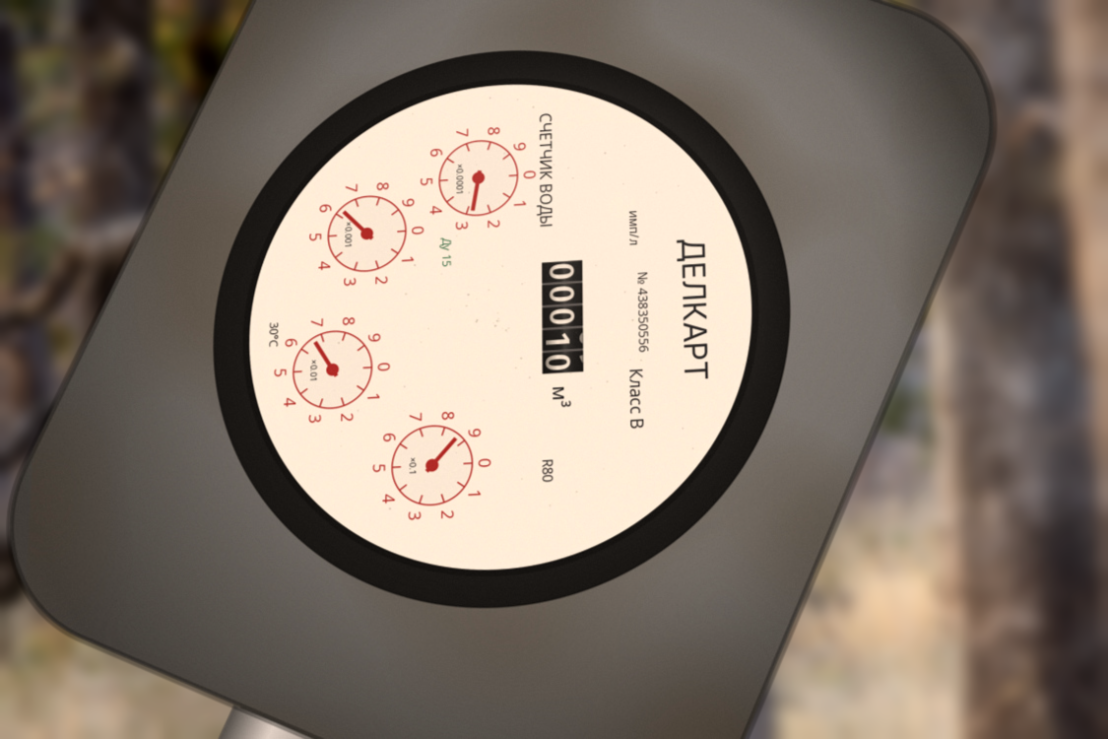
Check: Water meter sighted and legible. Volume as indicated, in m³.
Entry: 9.8662 m³
